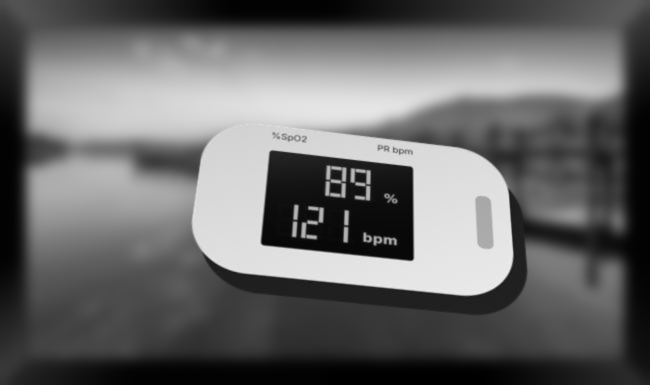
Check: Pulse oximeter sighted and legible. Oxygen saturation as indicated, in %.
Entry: 89 %
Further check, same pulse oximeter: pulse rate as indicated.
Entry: 121 bpm
